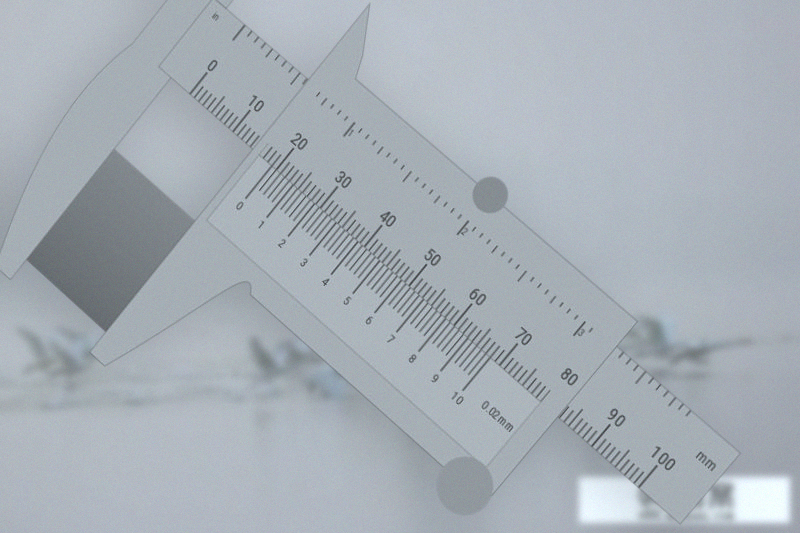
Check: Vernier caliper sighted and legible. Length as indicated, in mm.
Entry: 19.0 mm
